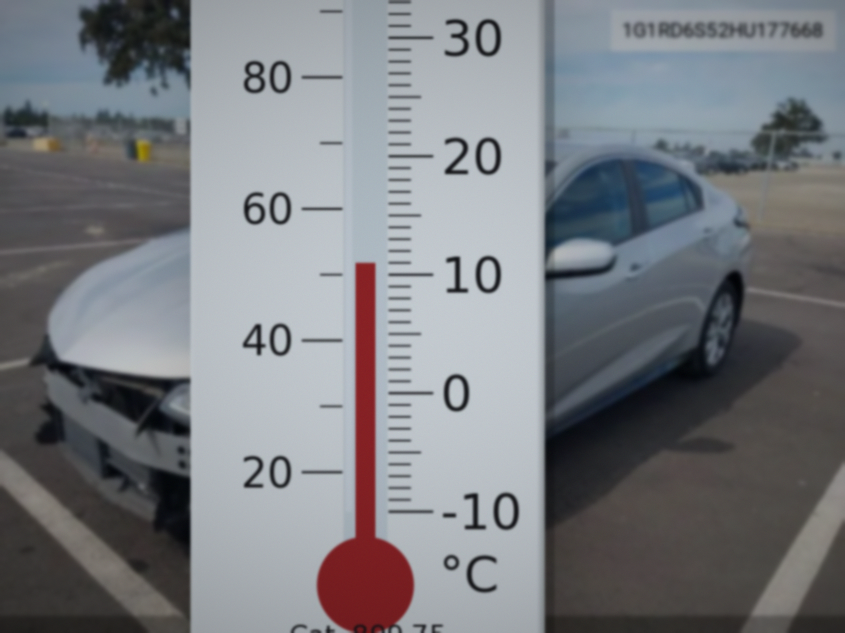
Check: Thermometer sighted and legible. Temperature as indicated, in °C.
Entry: 11 °C
